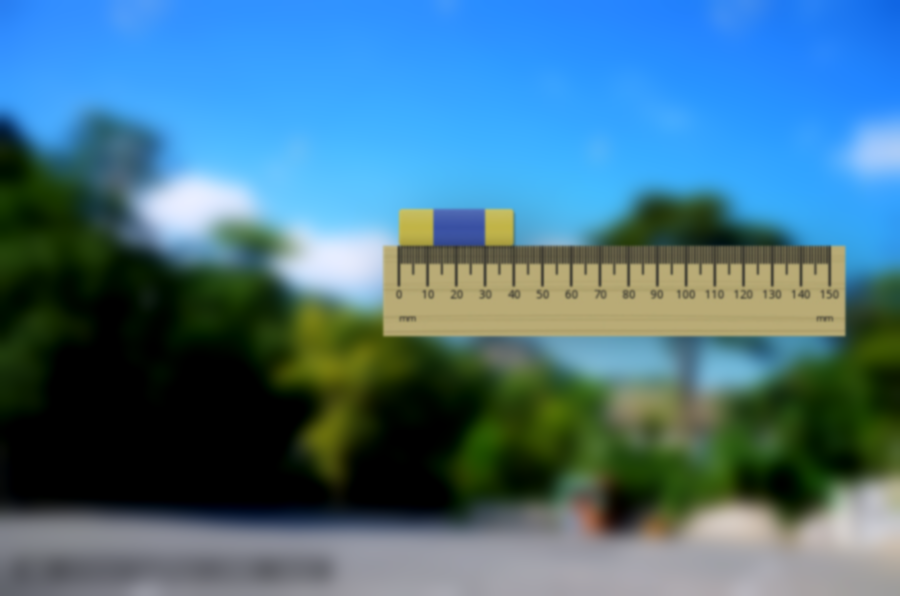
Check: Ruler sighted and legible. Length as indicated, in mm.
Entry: 40 mm
